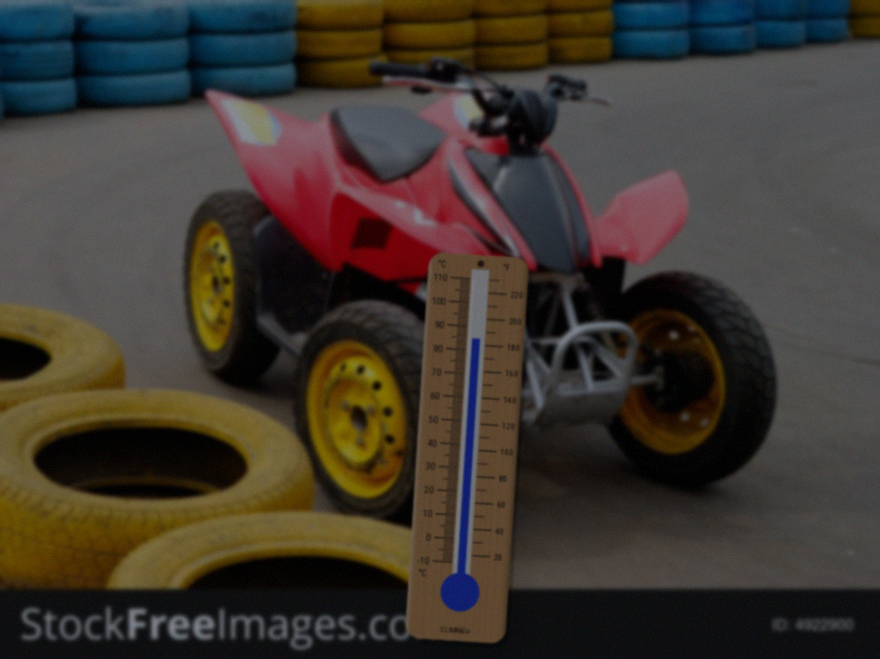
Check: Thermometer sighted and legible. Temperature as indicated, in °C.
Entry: 85 °C
